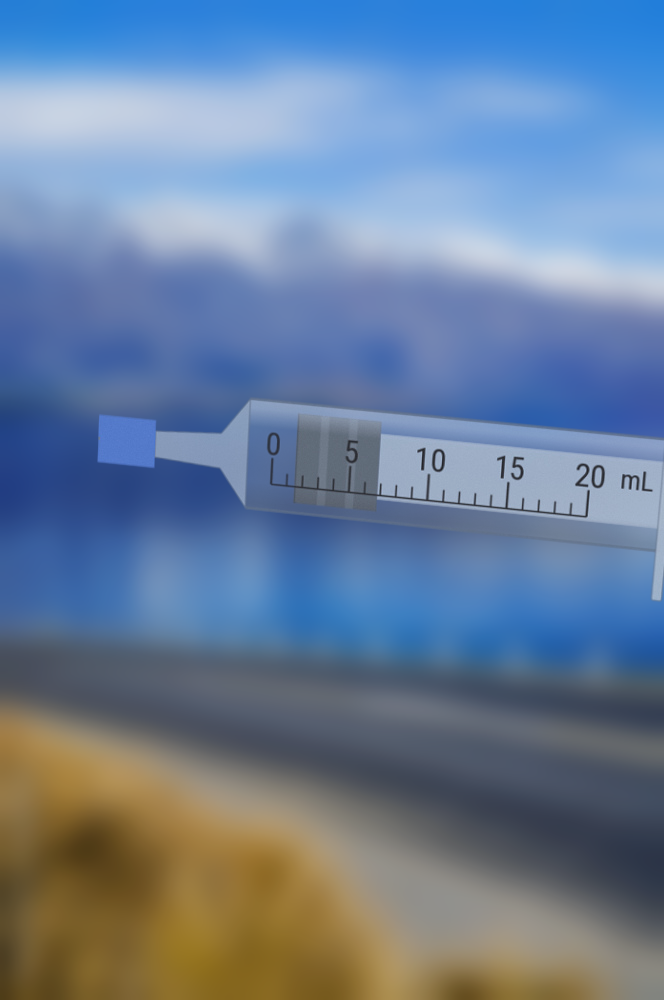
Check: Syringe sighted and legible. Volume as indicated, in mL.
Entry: 1.5 mL
